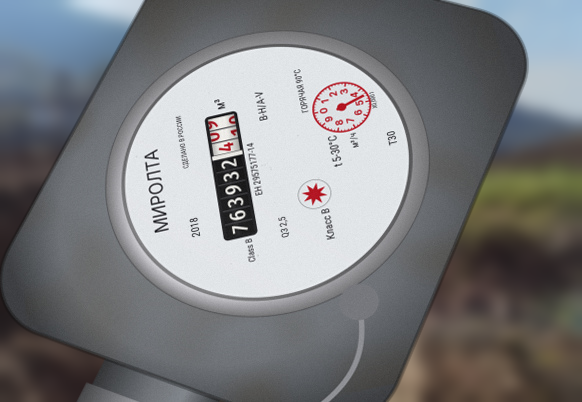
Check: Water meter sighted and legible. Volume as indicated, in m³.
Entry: 763932.4094 m³
